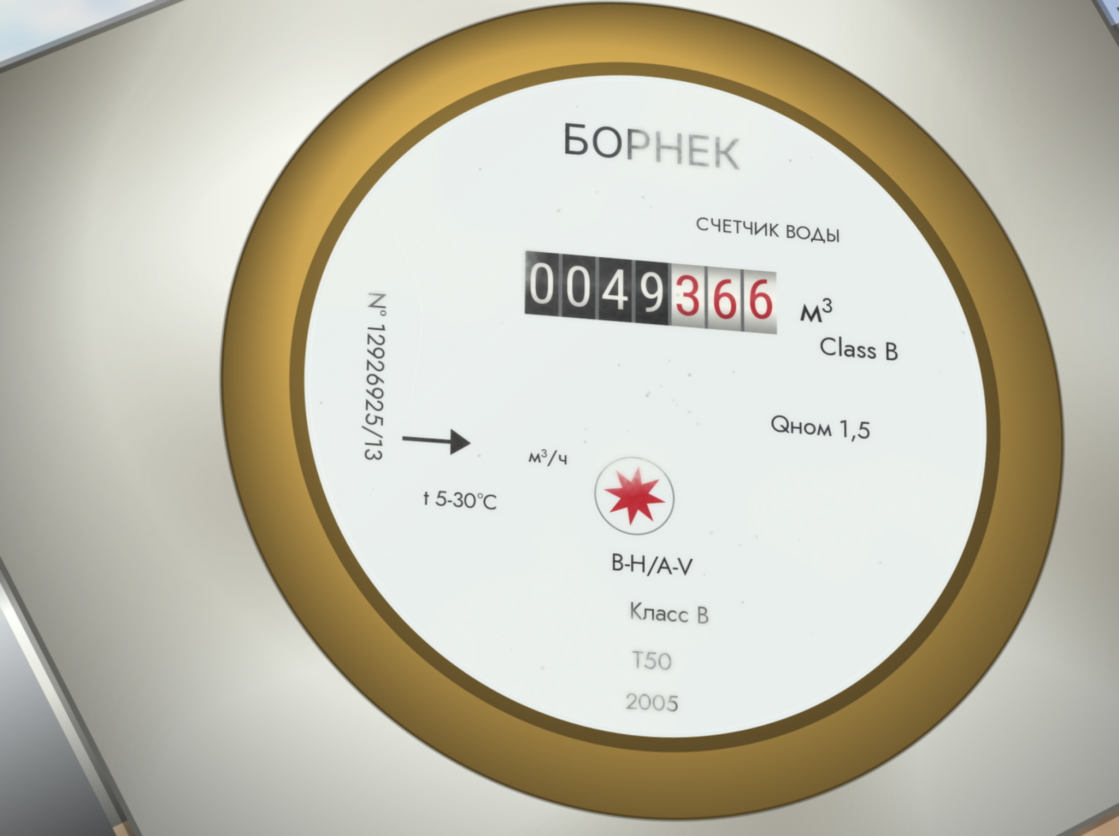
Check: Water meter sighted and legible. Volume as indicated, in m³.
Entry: 49.366 m³
